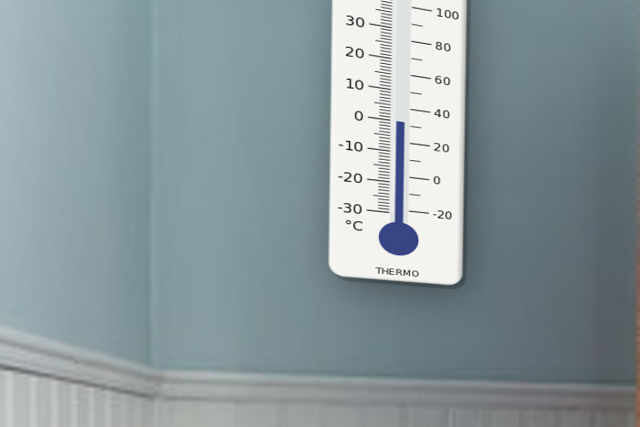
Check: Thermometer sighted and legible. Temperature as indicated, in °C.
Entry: 0 °C
